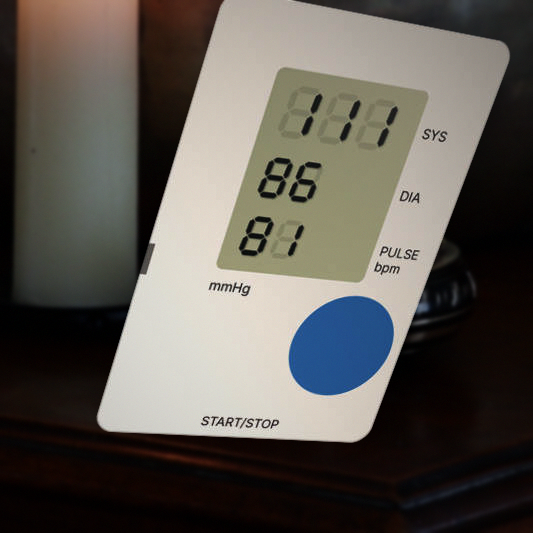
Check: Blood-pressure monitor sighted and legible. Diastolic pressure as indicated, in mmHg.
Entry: 86 mmHg
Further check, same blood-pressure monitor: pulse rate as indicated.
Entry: 81 bpm
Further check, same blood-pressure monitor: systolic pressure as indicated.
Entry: 111 mmHg
